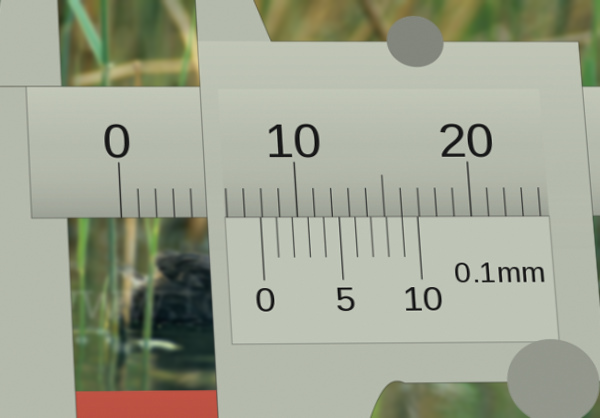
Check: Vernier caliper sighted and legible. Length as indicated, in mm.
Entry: 7.9 mm
